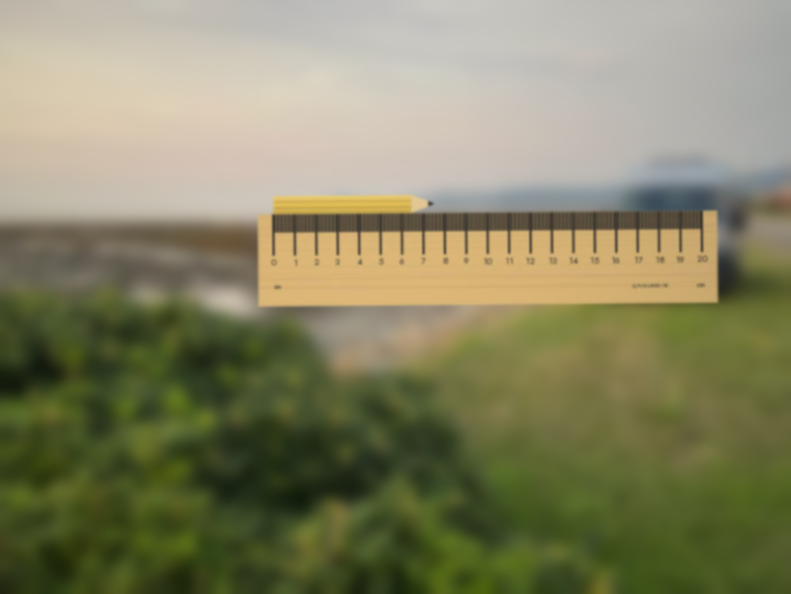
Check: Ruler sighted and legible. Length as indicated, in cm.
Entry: 7.5 cm
